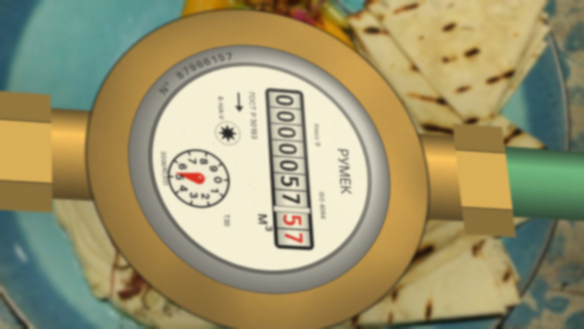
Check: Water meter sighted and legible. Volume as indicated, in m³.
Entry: 57.575 m³
